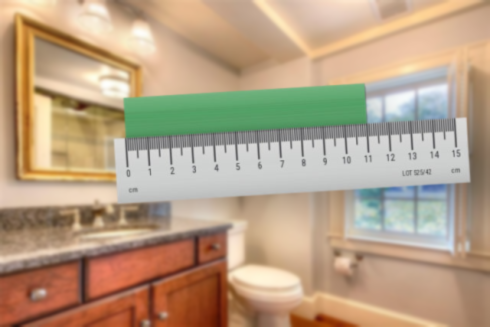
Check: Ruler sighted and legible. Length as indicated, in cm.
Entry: 11 cm
